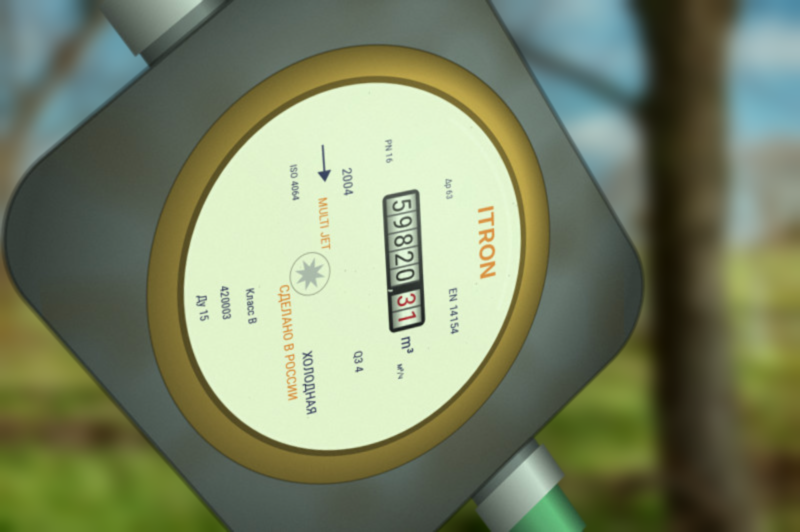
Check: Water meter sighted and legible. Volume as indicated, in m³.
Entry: 59820.31 m³
